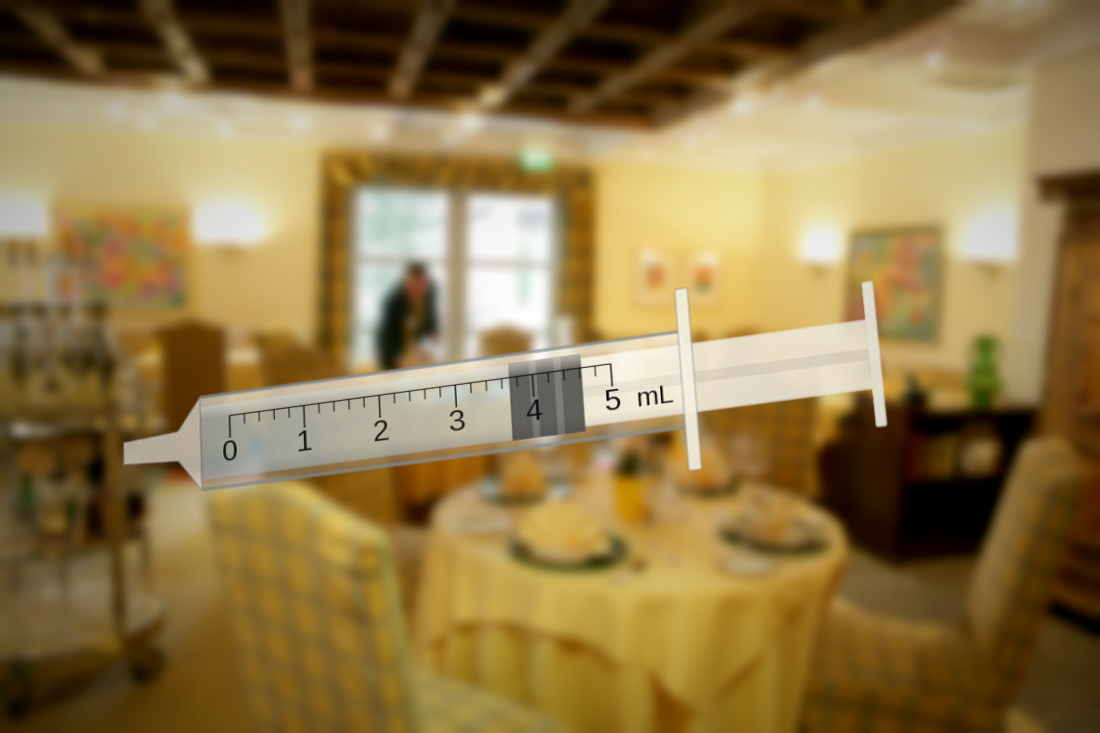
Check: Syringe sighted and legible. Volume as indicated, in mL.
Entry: 3.7 mL
